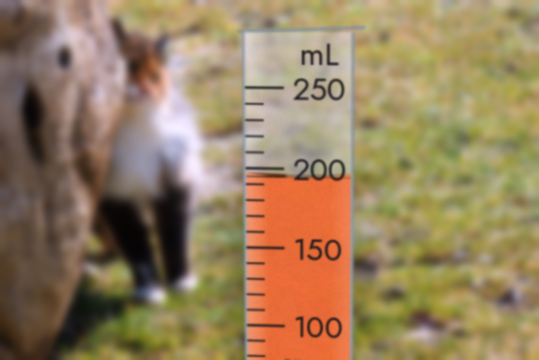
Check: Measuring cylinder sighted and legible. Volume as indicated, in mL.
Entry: 195 mL
